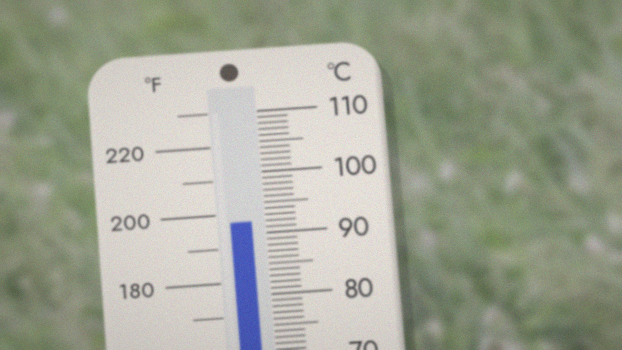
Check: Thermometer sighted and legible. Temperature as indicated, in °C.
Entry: 92 °C
